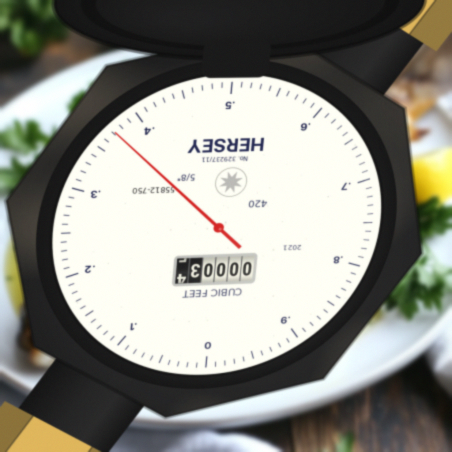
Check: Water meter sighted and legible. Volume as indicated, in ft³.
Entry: 34.37 ft³
